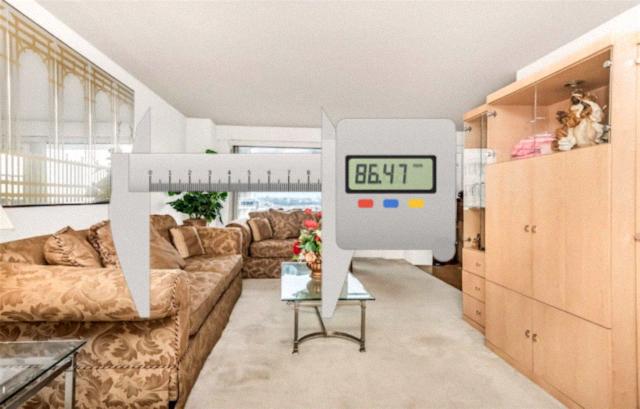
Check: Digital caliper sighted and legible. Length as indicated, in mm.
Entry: 86.47 mm
